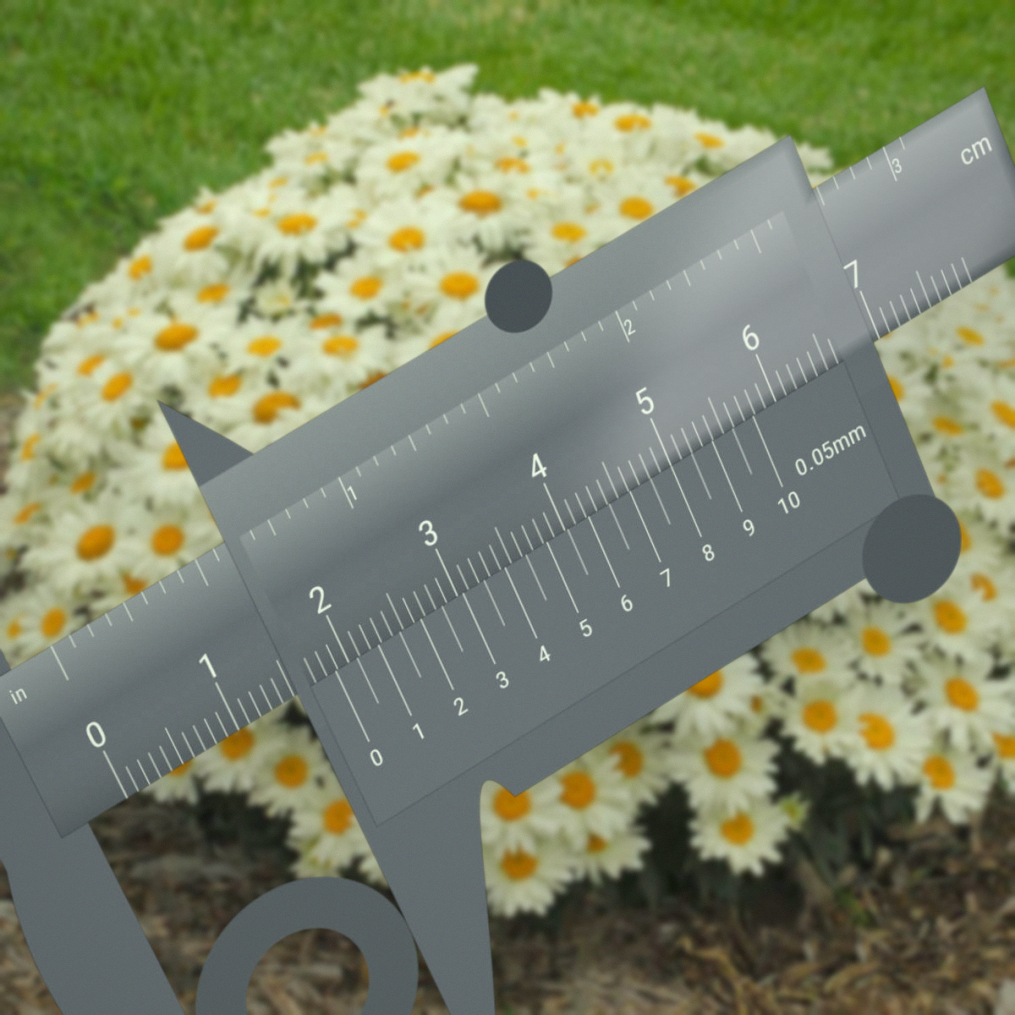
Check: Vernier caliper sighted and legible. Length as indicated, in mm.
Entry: 18.8 mm
